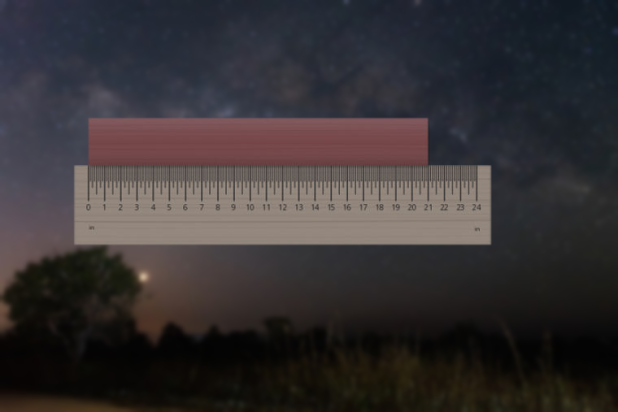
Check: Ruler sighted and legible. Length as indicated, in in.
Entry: 21 in
